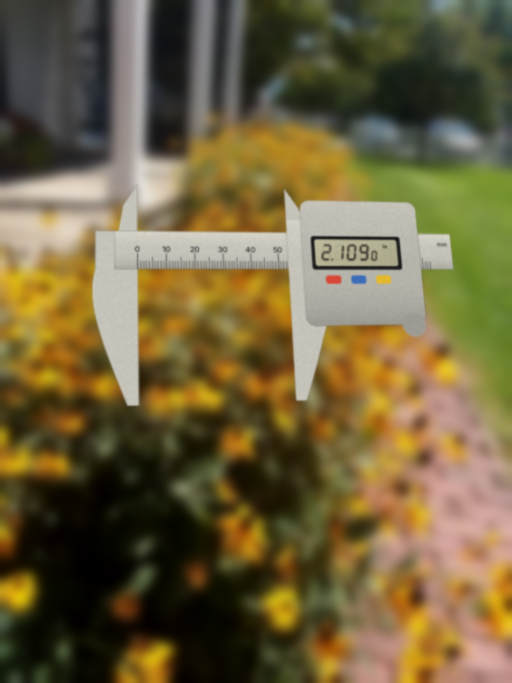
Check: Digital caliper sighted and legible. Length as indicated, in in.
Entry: 2.1090 in
